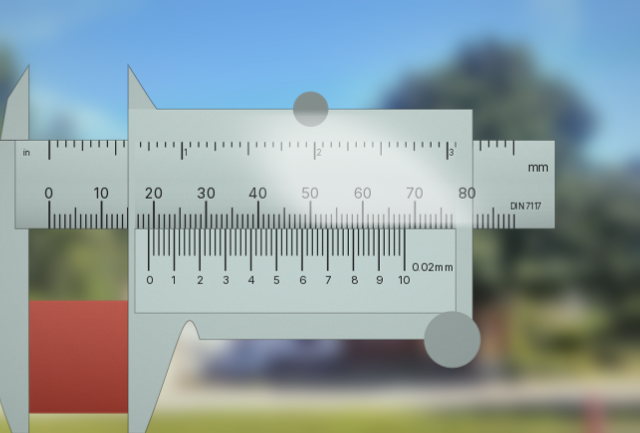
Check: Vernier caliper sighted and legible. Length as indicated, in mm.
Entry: 19.0 mm
